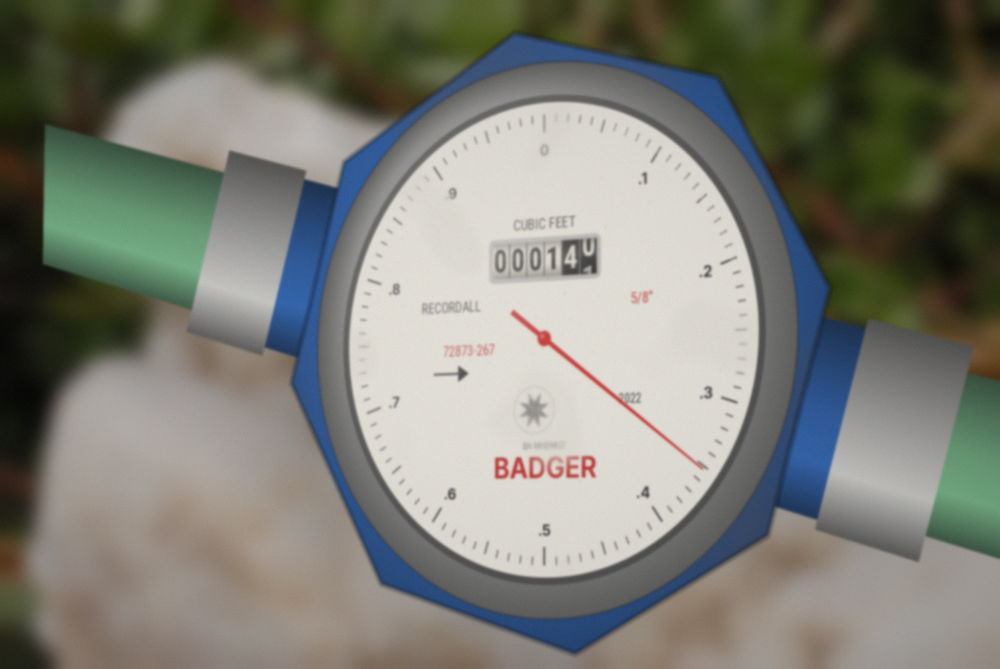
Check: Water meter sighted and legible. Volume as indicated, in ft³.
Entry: 140.35 ft³
